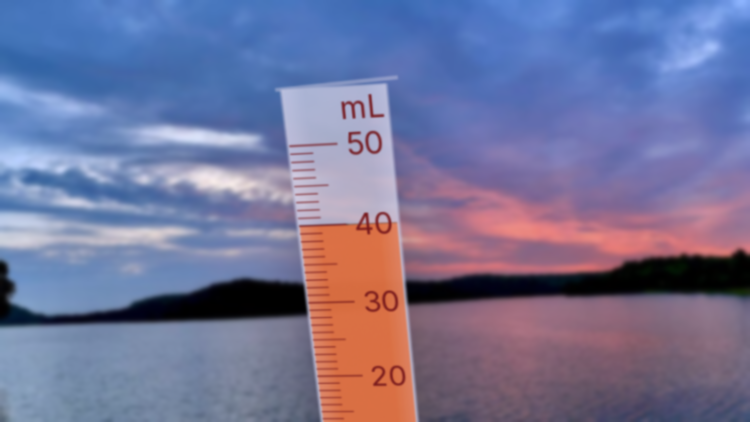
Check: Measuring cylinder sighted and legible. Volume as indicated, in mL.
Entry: 40 mL
